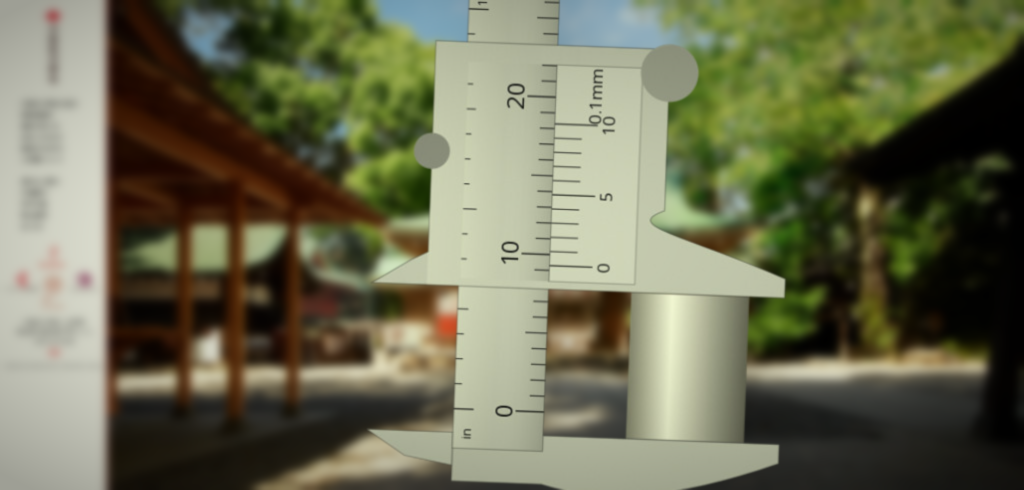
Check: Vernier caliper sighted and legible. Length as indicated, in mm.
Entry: 9.3 mm
